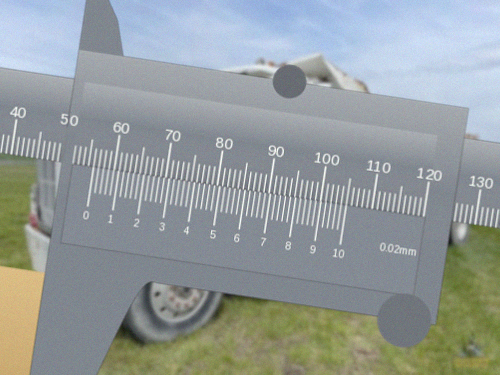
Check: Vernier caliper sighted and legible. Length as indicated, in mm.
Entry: 56.0 mm
